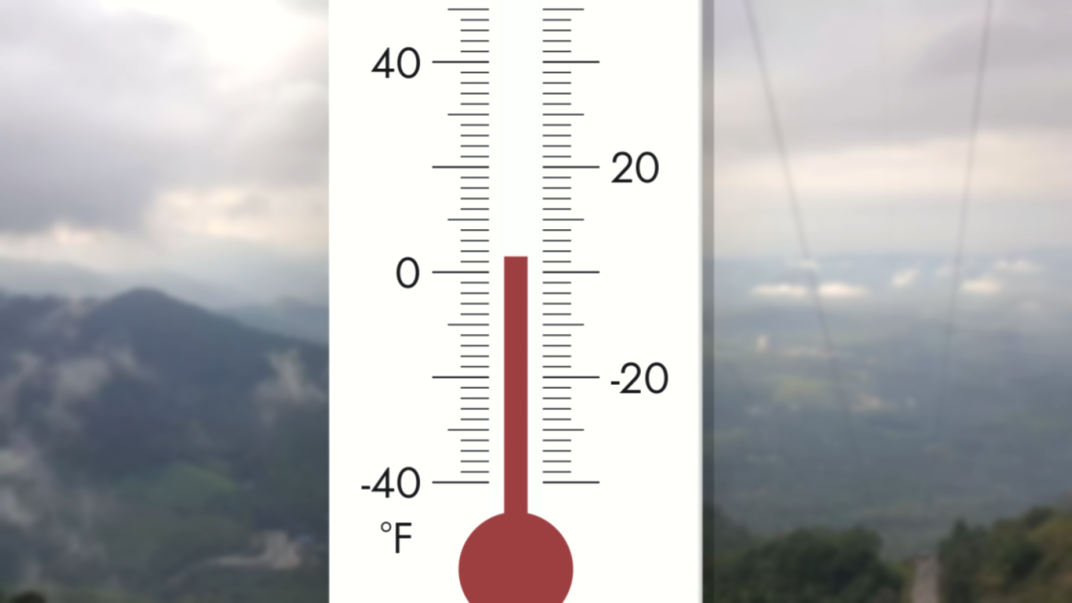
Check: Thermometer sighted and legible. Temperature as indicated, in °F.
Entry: 3 °F
